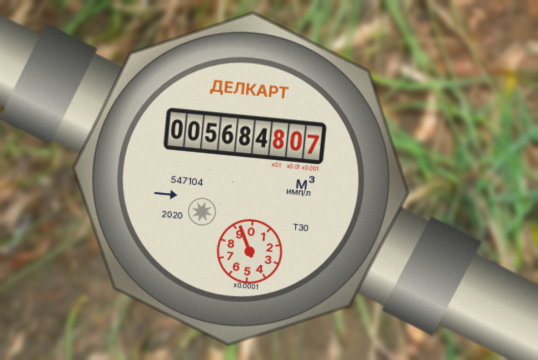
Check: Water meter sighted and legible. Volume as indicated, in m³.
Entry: 5684.8069 m³
